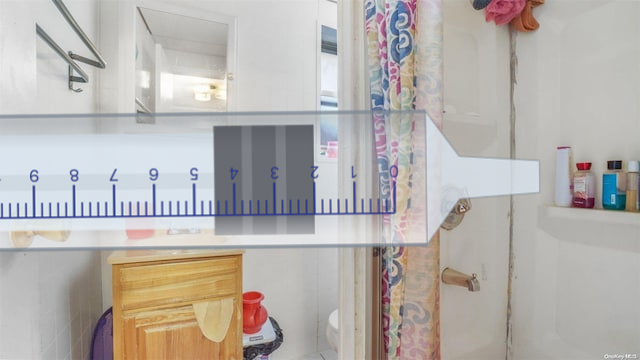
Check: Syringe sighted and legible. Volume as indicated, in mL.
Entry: 2 mL
